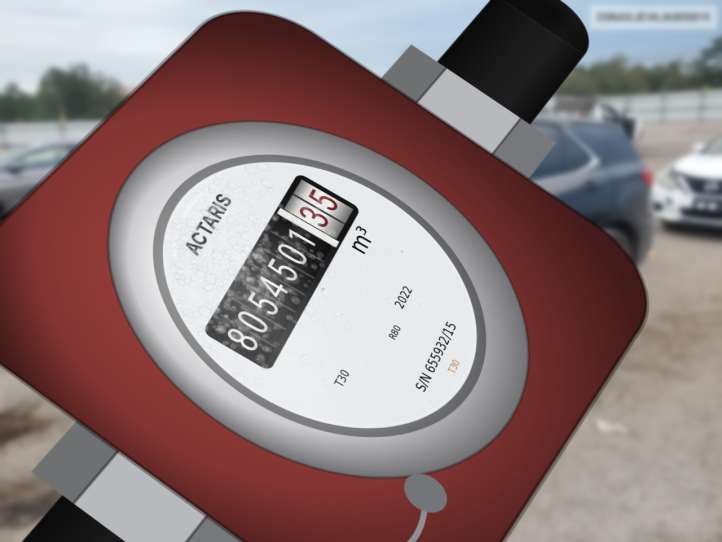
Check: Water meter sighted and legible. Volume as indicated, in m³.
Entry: 8054501.35 m³
